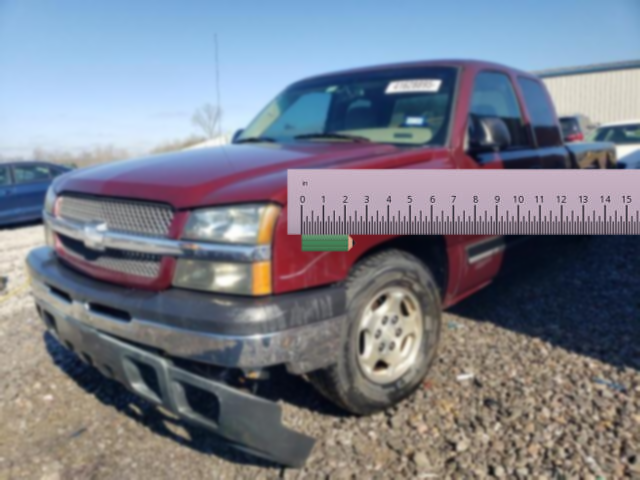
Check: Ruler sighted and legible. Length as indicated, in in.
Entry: 2.5 in
